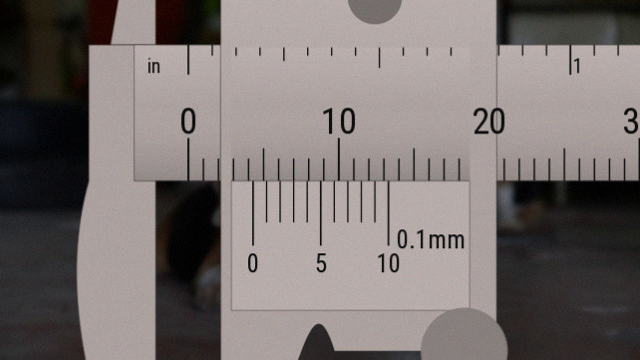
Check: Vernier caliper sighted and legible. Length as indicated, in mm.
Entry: 4.3 mm
